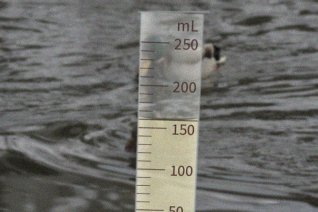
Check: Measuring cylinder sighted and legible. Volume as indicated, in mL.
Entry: 160 mL
